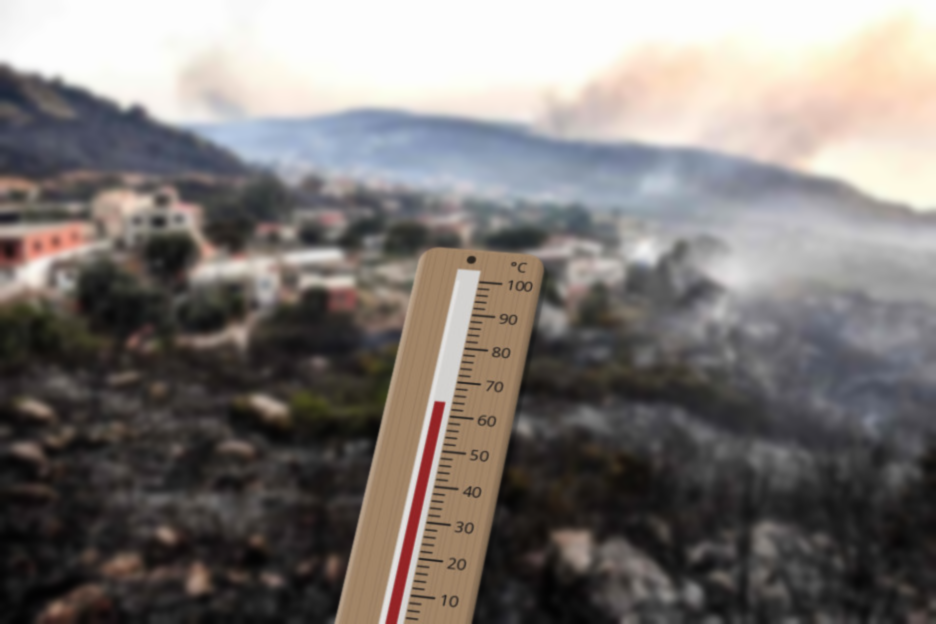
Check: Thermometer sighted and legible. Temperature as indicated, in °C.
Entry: 64 °C
